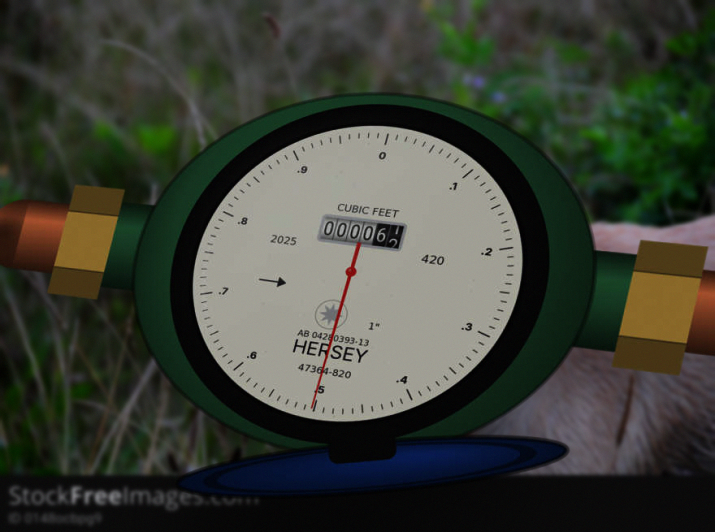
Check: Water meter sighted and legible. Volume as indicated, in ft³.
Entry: 61.50 ft³
